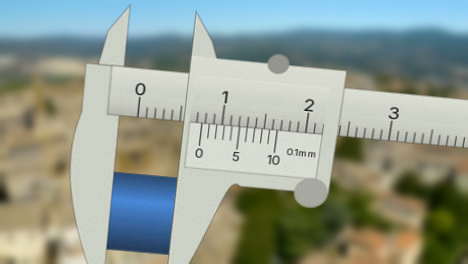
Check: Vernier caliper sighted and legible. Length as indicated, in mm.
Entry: 7.6 mm
